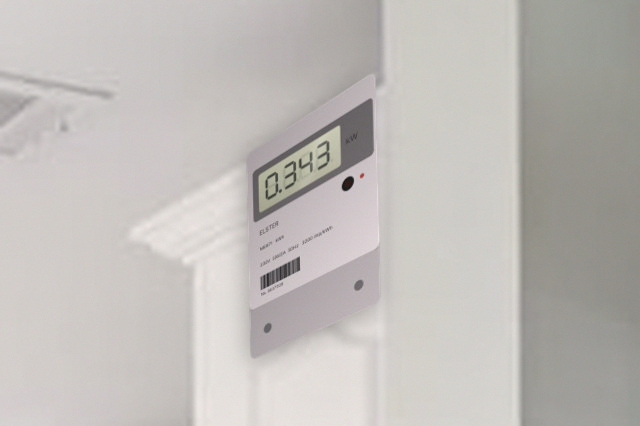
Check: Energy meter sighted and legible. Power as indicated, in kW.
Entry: 0.343 kW
